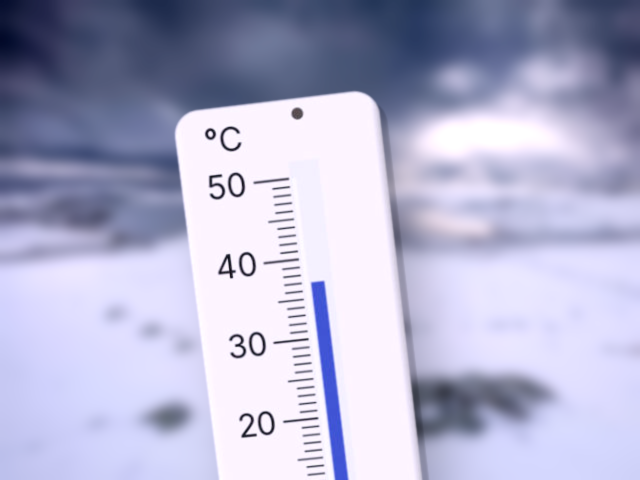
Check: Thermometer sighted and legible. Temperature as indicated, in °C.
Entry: 37 °C
